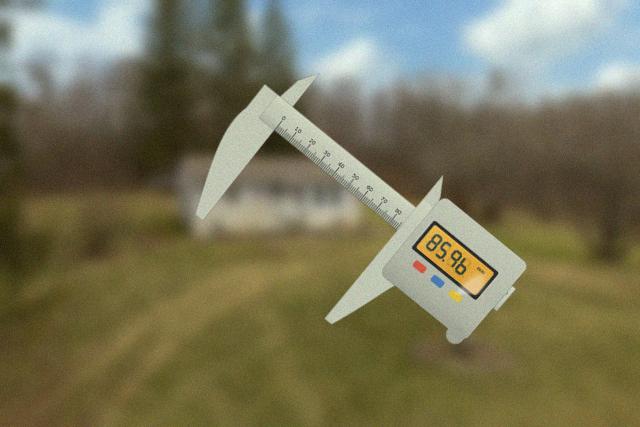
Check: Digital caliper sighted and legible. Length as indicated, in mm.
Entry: 85.96 mm
